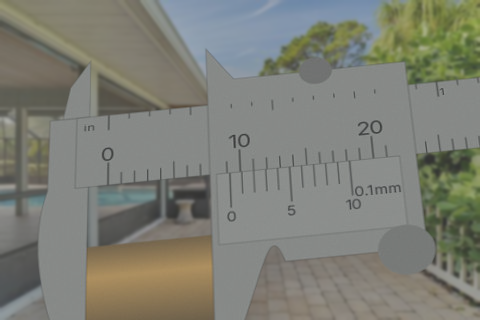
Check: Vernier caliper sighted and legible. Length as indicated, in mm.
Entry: 9.2 mm
